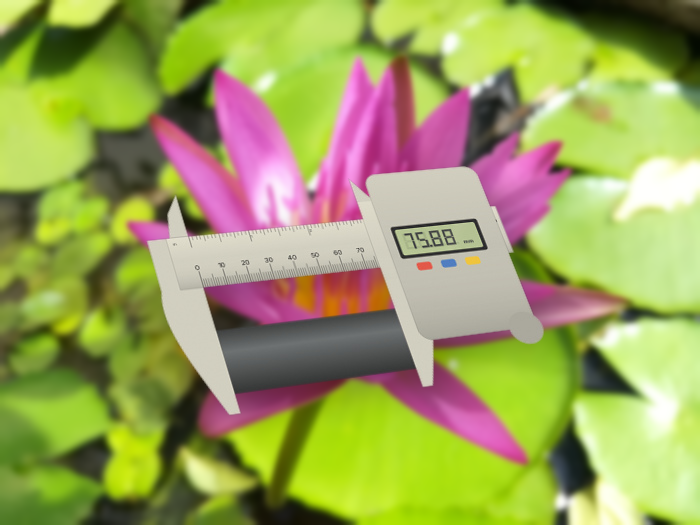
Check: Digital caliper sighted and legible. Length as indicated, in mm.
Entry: 75.88 mm
